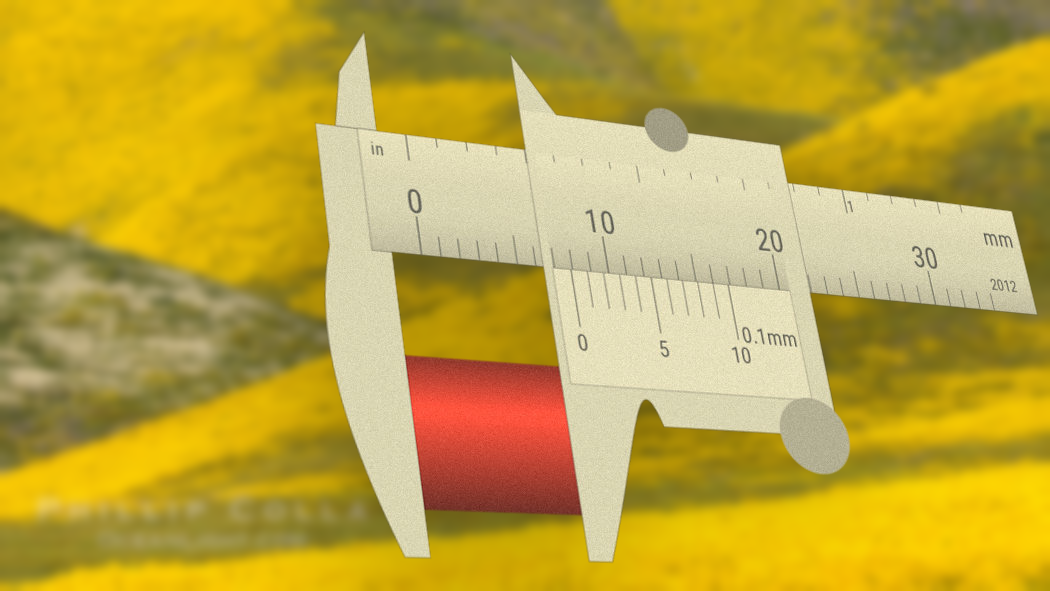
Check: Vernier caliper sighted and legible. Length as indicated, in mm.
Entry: 7.9 mm
